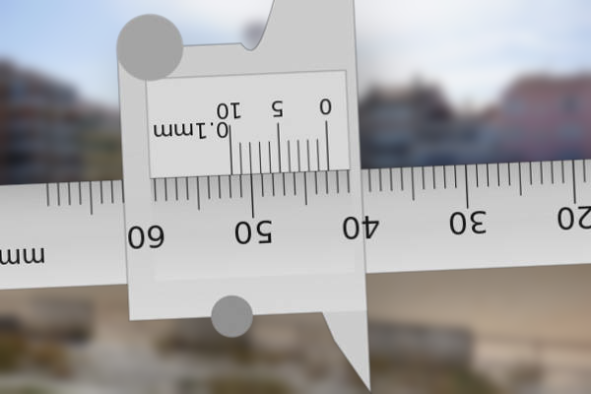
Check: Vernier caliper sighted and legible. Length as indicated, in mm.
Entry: 42.8 mm
